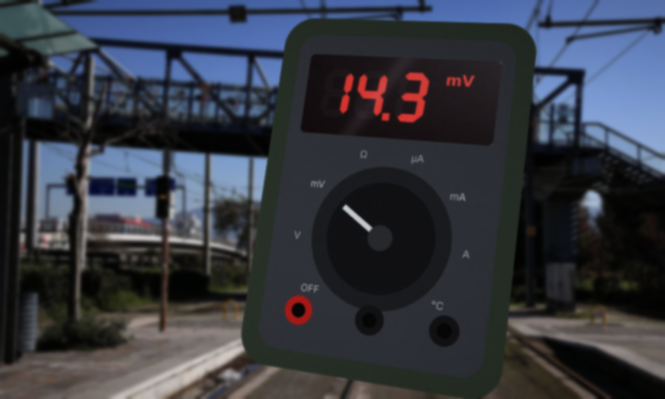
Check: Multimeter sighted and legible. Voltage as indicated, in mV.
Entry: 14.3 mV
